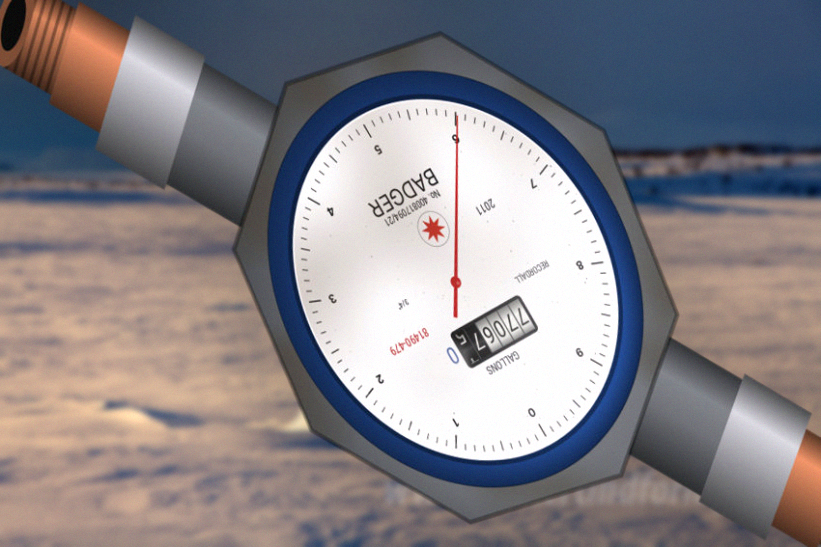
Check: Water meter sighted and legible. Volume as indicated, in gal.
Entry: 7706746.0 gal
